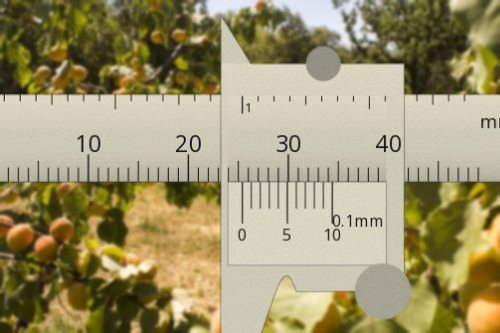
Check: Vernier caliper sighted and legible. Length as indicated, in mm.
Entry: 25.4 mm
